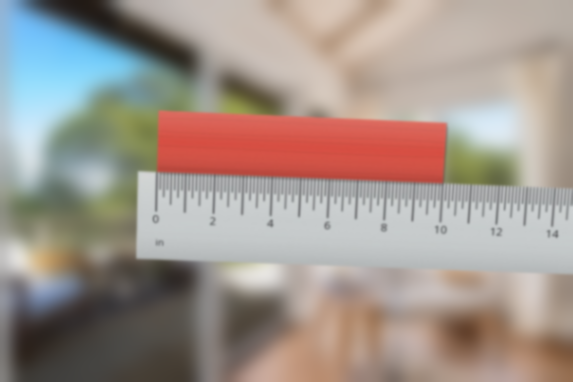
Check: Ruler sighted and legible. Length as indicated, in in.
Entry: 10 in
